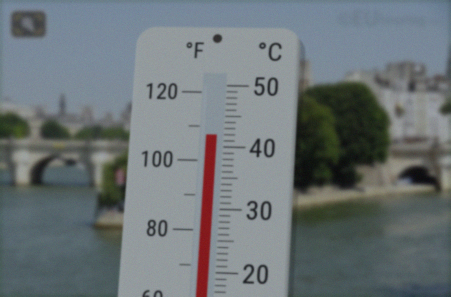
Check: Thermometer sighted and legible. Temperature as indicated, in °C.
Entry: 42 °C
